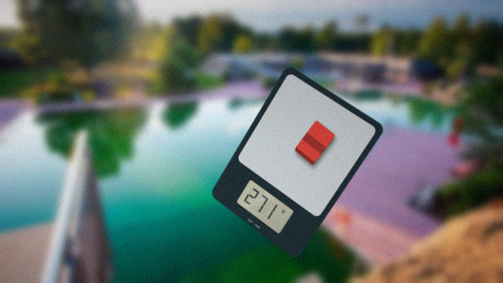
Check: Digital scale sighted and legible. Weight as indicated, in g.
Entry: 271 g
